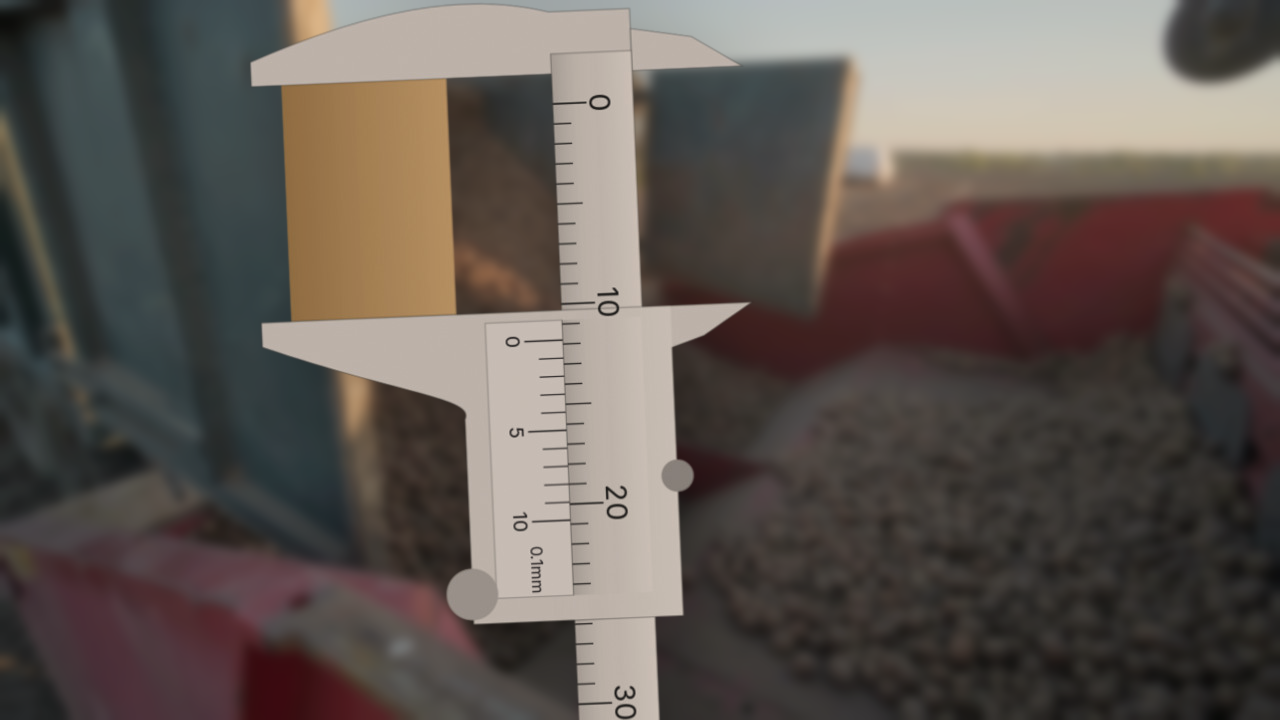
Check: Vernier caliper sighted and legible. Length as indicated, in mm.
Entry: 11.8 mm
